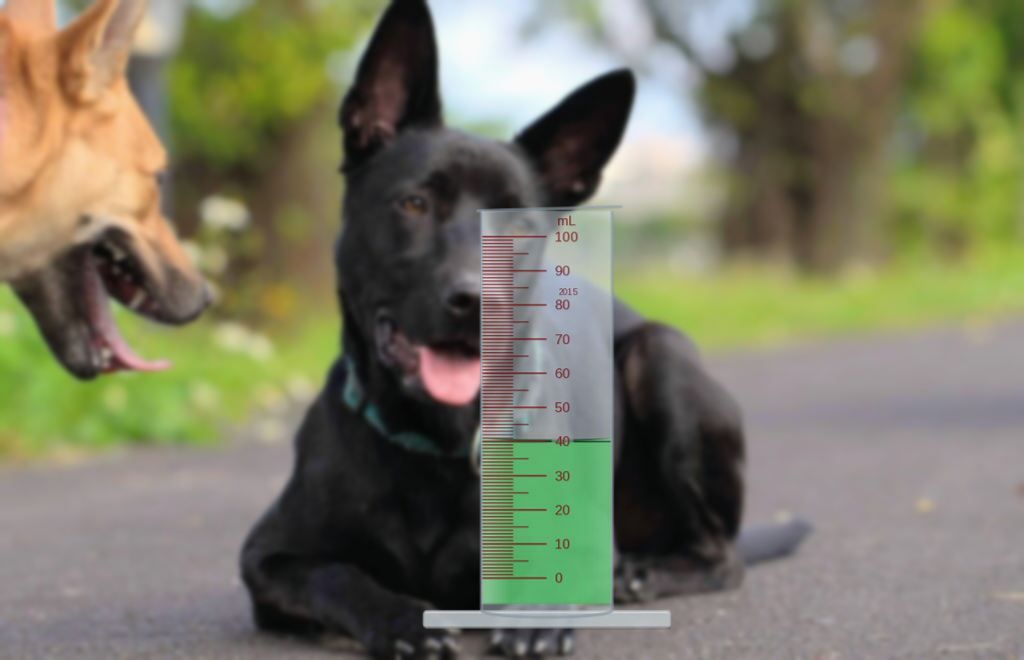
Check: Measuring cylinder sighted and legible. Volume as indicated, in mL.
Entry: 40 mL
